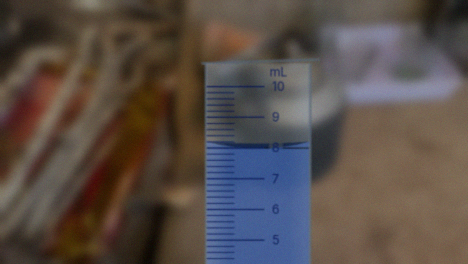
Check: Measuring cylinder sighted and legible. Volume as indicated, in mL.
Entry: 8 mL
